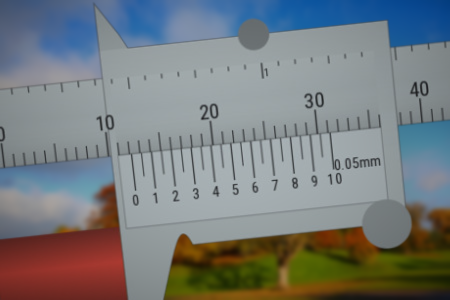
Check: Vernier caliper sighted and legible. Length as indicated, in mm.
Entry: 12.2 mm
